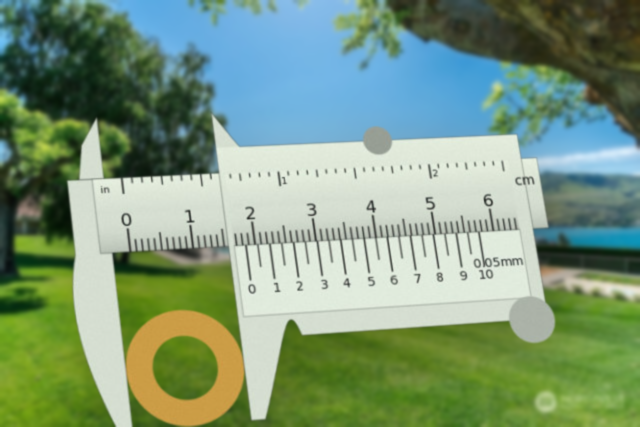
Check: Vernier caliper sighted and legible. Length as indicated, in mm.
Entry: 18.5 mm
